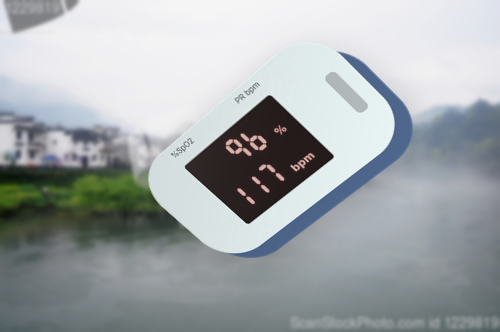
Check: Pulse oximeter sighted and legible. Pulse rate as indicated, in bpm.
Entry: 117 bpm
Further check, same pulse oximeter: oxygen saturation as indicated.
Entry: 96 %
